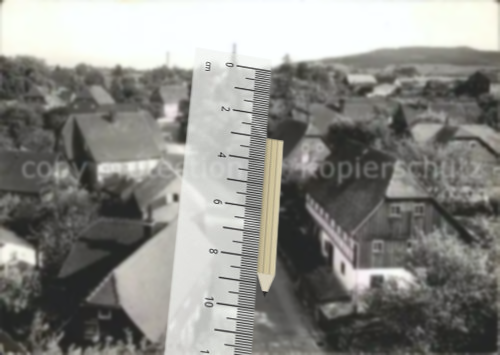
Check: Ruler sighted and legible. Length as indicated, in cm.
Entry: 6.5 cm
